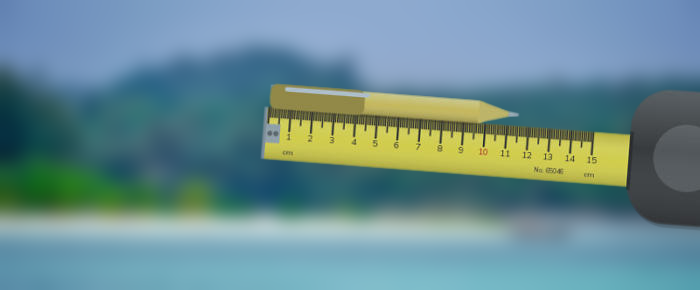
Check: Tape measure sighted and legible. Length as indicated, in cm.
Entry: 11.5 cm
